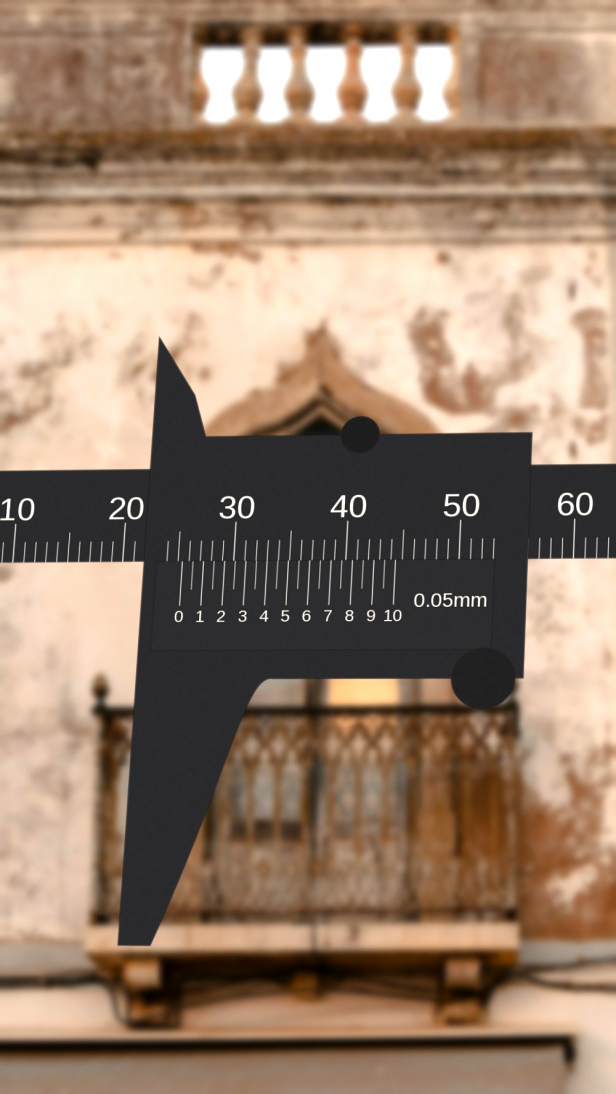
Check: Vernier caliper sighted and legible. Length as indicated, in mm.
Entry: 25.4 mm
